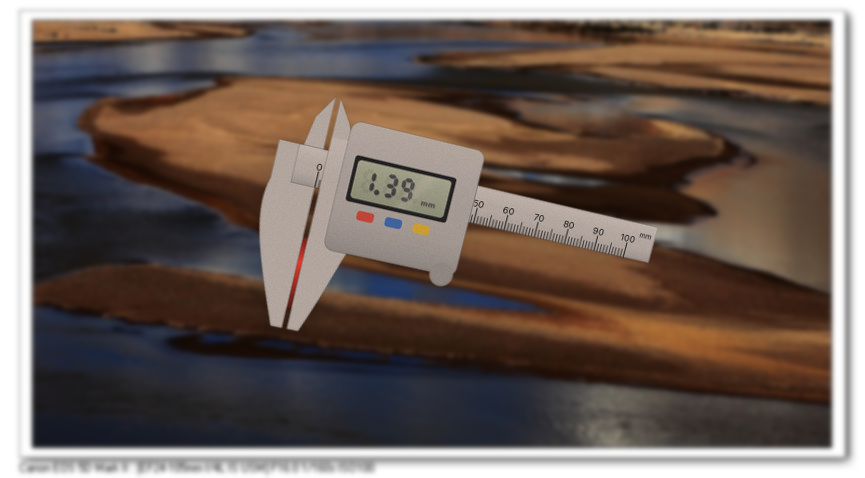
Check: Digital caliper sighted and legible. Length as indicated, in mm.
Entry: 1.39 mm
